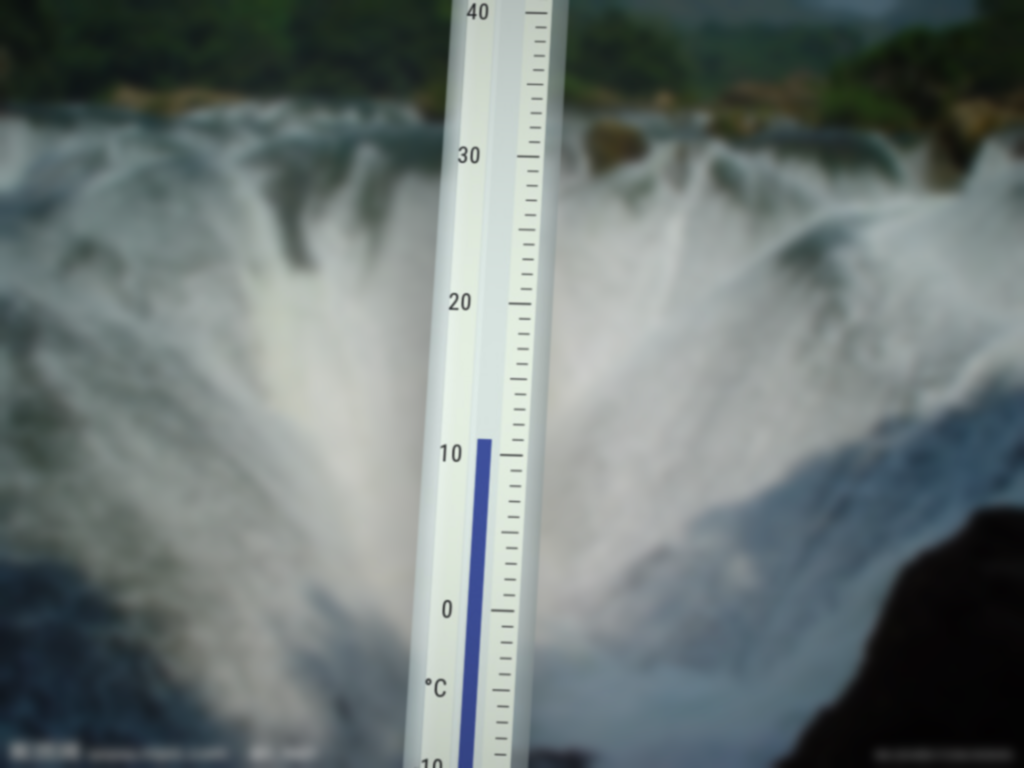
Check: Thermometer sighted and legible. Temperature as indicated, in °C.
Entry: 11 °C
